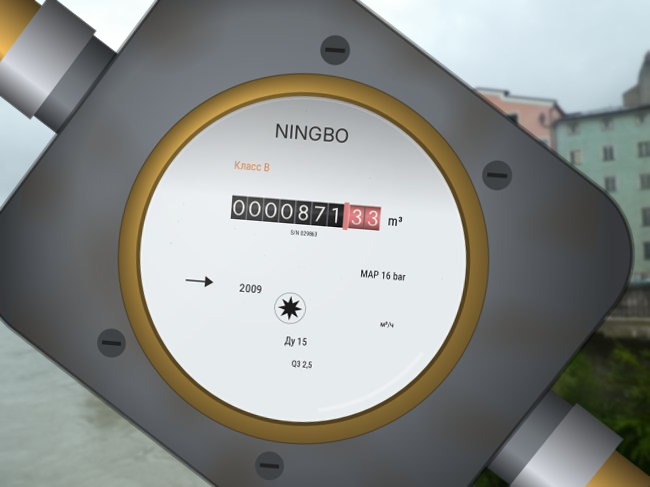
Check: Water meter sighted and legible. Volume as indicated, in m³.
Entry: 871.33 m³
